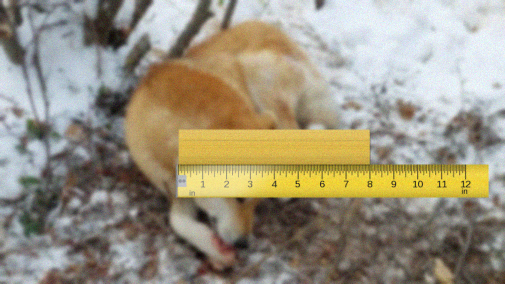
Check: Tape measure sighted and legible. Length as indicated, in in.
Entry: 8 in
